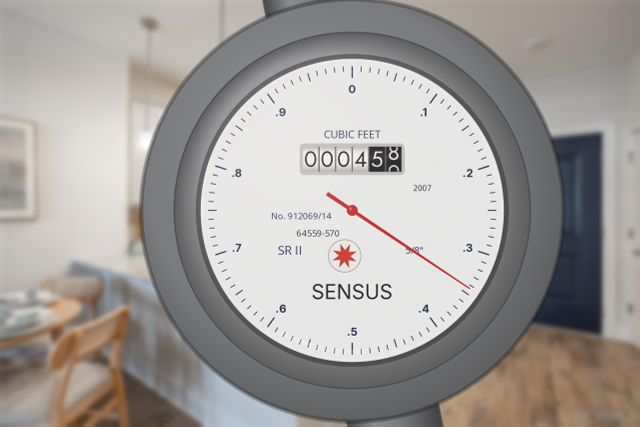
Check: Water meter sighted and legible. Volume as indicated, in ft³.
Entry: 458.34 ft³
